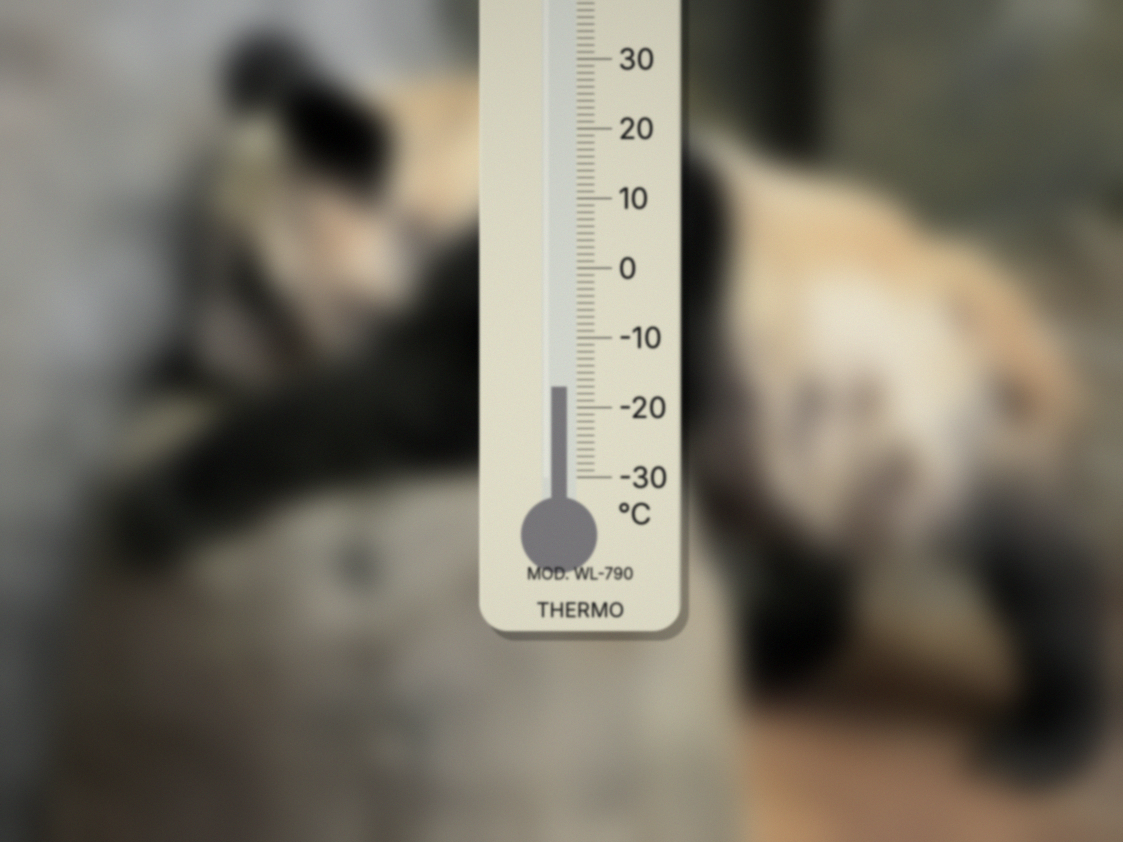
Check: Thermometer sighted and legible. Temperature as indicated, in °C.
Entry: -17 °C
